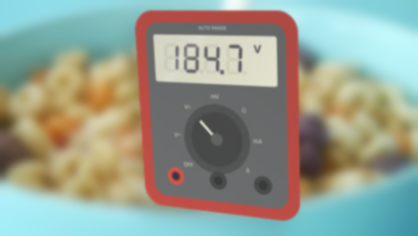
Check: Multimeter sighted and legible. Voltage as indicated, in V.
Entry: 184.7 V
